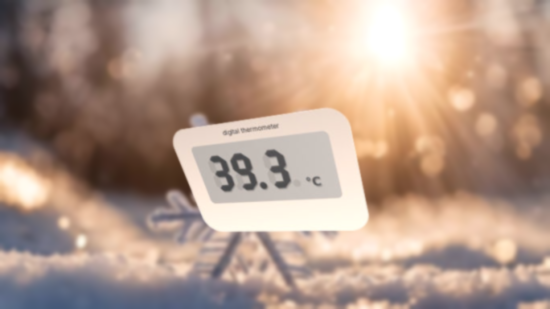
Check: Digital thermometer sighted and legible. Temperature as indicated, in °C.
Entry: 39.3 °C
